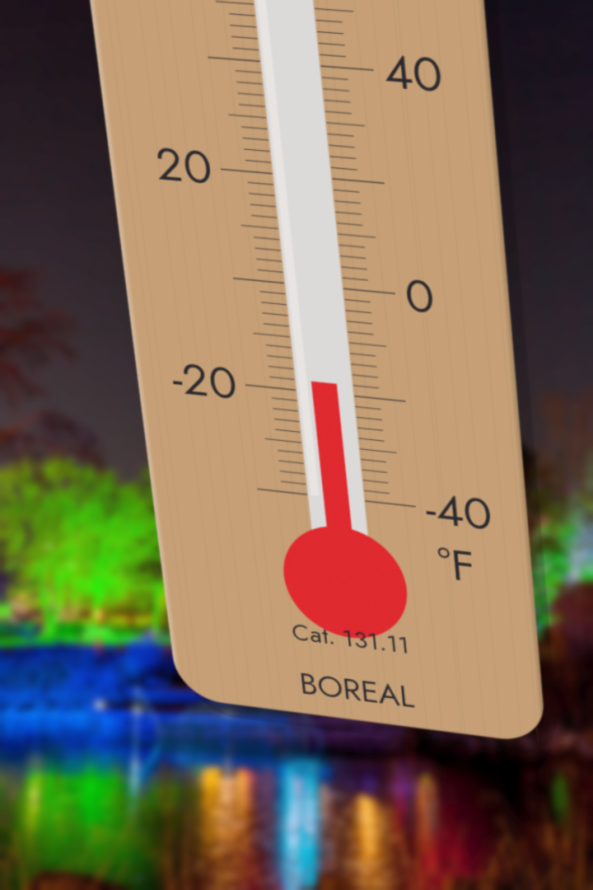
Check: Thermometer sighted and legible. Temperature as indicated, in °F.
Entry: -18 °F
